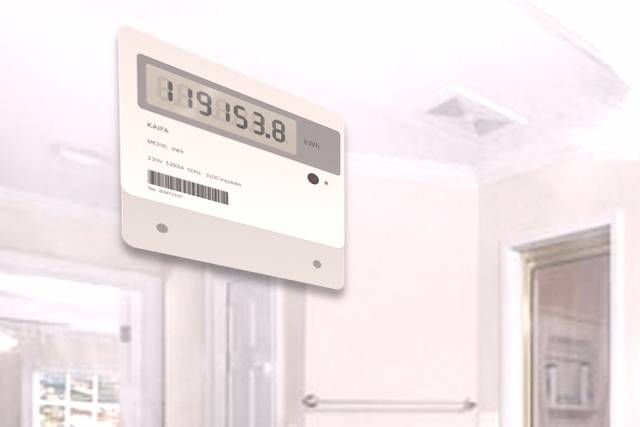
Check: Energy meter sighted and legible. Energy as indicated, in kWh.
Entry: 119153.8 kWh
